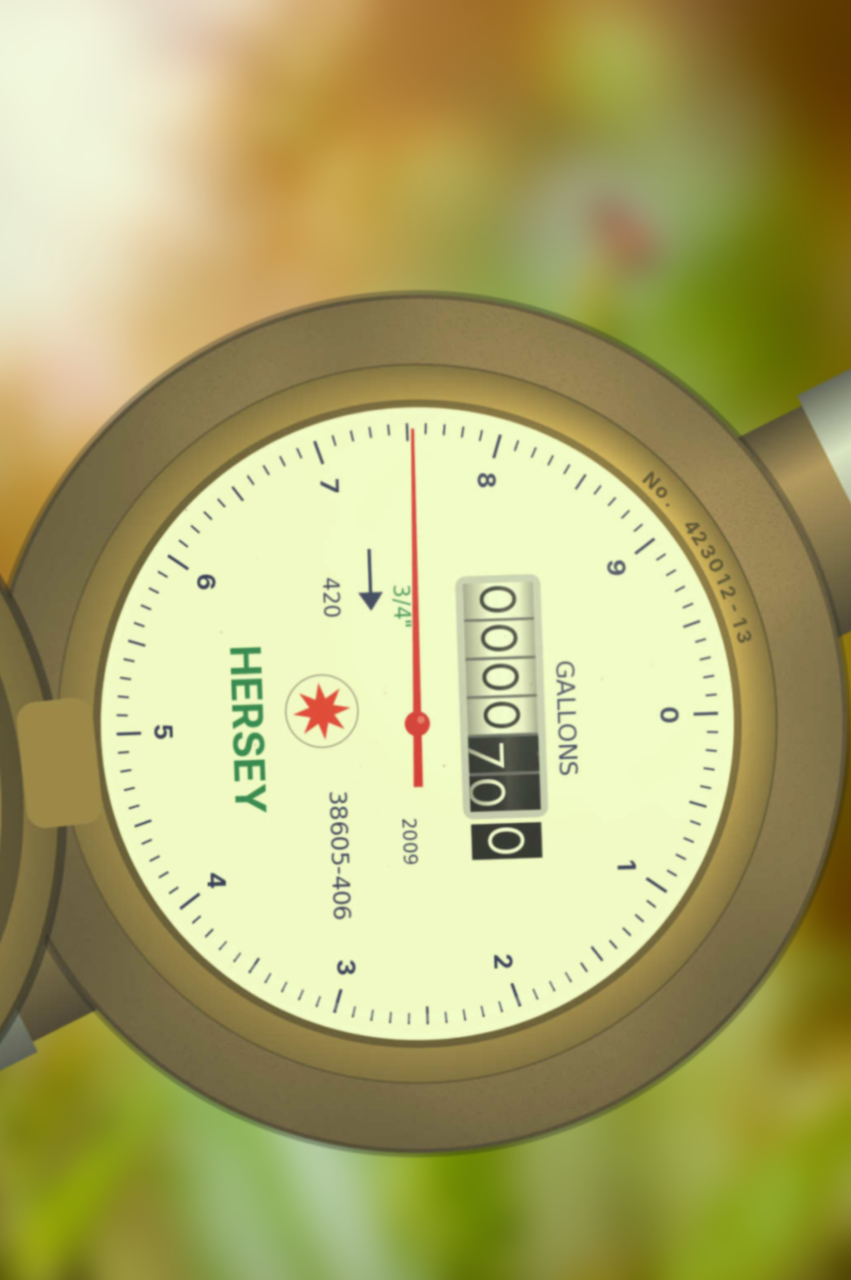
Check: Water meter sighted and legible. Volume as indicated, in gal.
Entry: 697.5 gal
